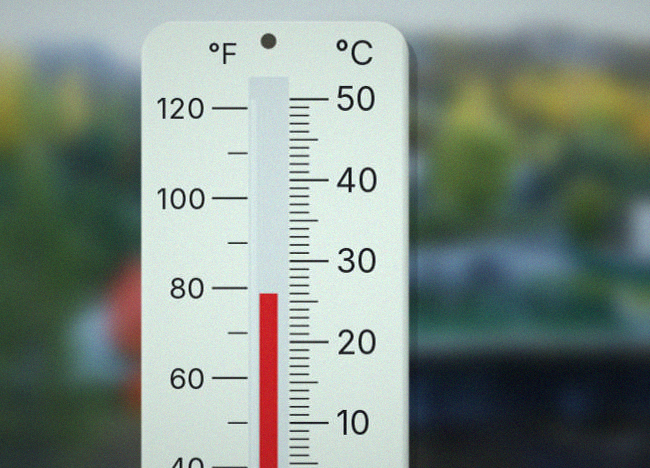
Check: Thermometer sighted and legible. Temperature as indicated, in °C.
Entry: 26 °C
